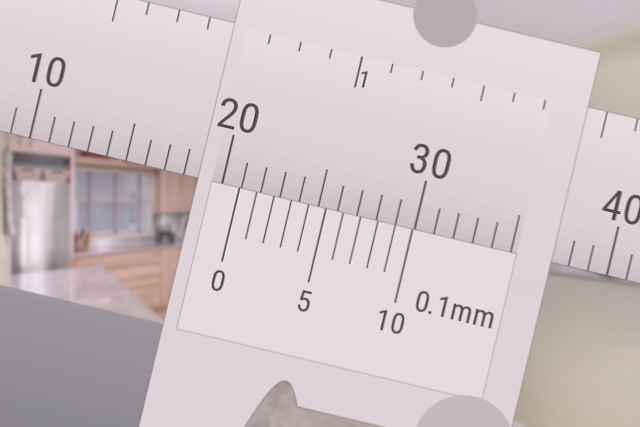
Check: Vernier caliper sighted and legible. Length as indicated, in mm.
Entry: 20.9 mm
